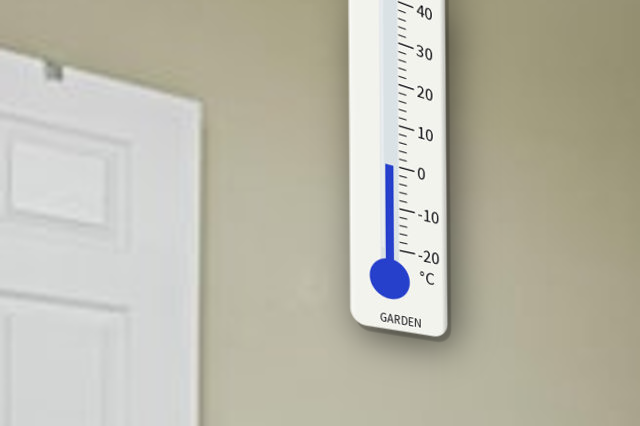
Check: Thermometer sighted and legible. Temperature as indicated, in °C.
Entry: 0 °C
